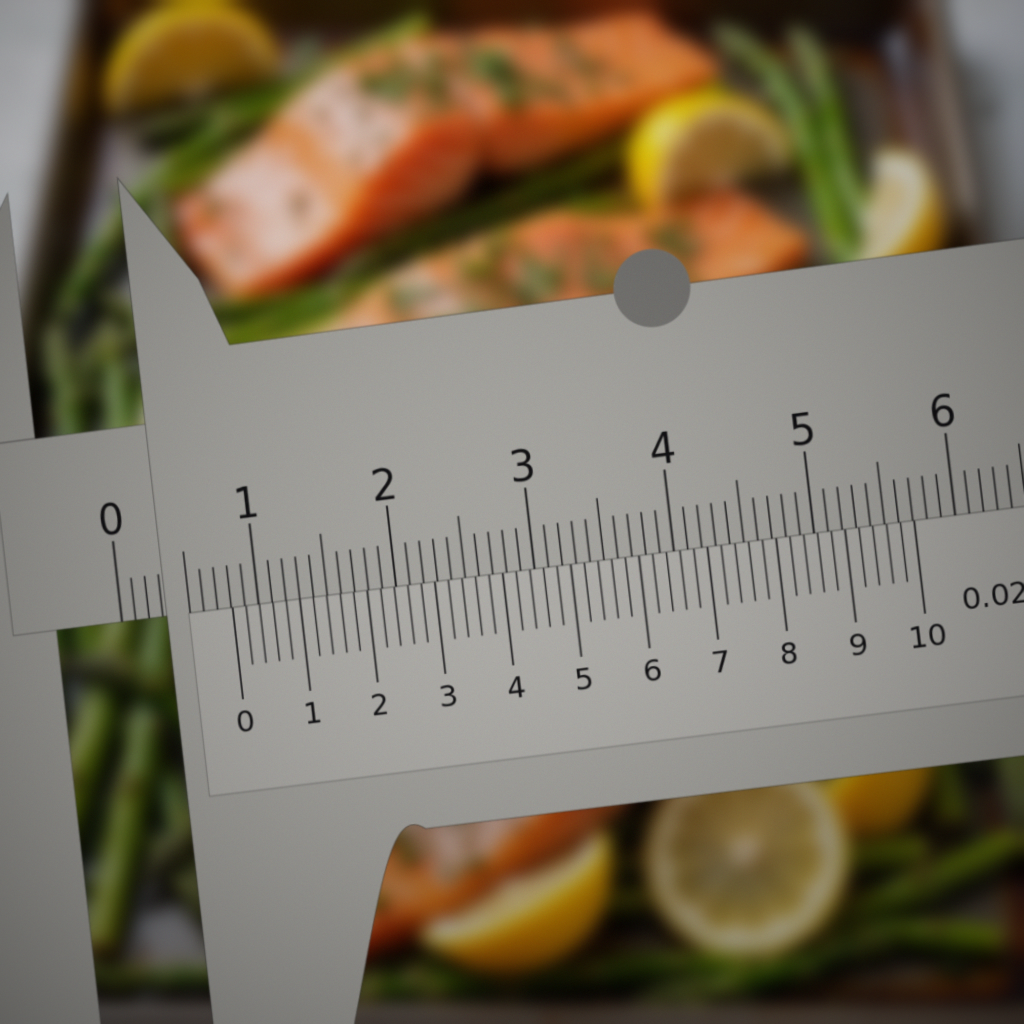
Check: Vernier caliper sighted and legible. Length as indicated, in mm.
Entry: 8.1 mm
